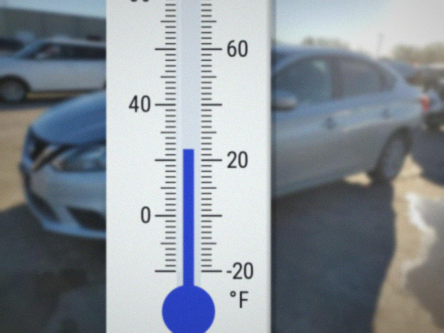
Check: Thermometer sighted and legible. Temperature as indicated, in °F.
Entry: 24 °F
